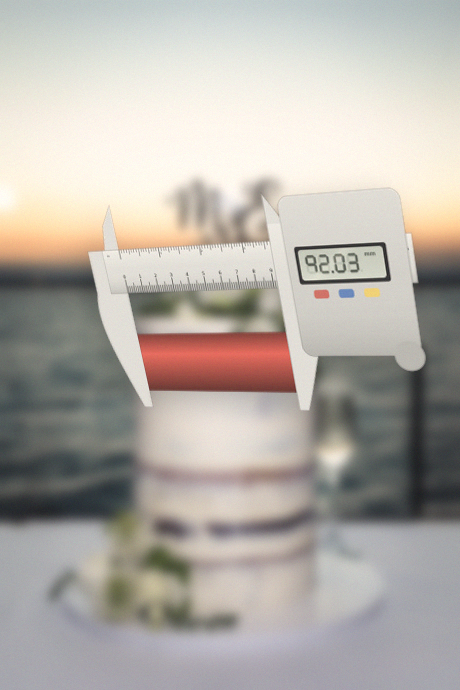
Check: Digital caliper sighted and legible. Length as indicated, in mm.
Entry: 92.03 mm
